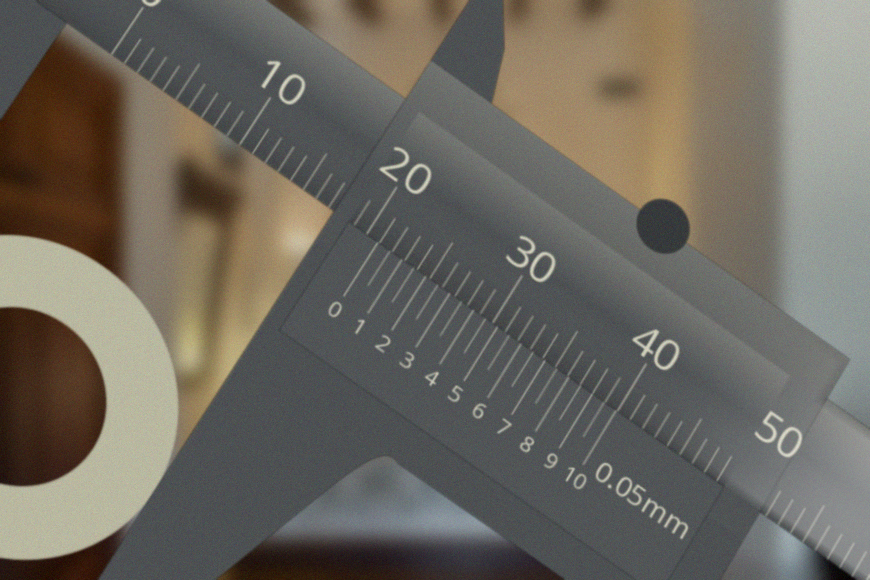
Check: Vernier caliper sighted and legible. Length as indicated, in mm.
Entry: 20.9 mm
